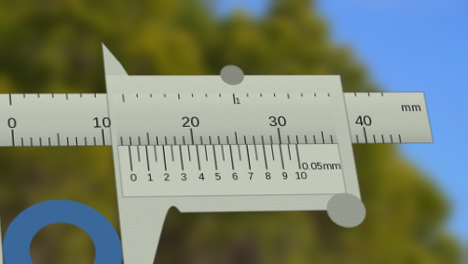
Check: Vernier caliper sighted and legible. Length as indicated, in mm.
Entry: 12.8 mm
